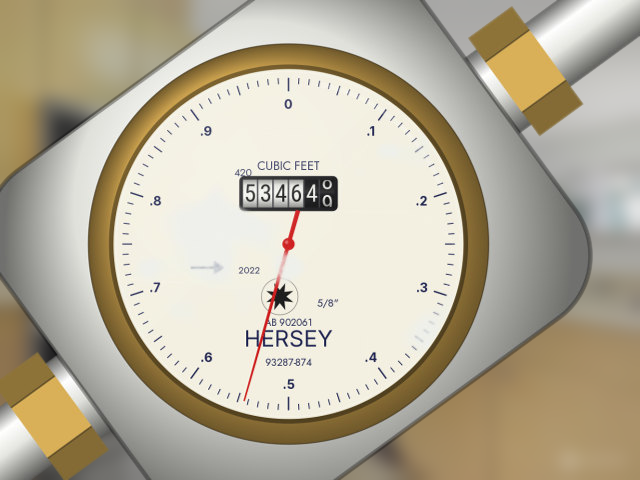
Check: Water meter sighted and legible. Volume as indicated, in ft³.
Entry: 534648.54 ft³
